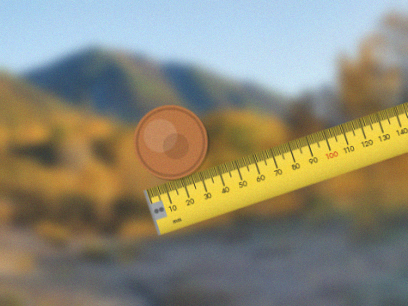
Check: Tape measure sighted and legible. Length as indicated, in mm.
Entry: 40 mm
